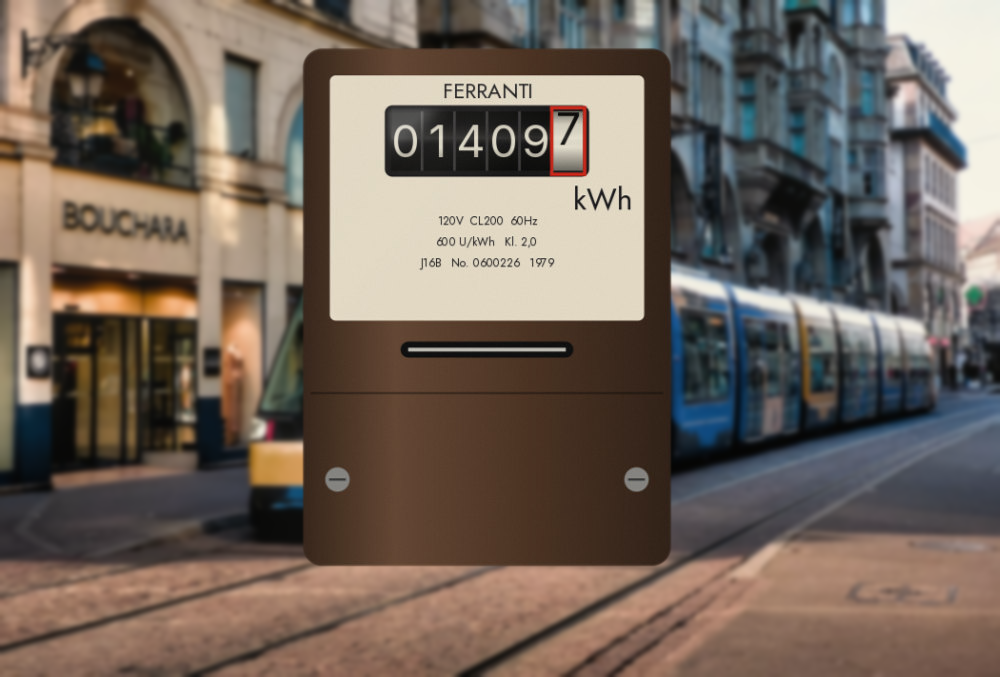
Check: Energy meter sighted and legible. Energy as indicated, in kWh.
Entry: 1409.7 kWh
